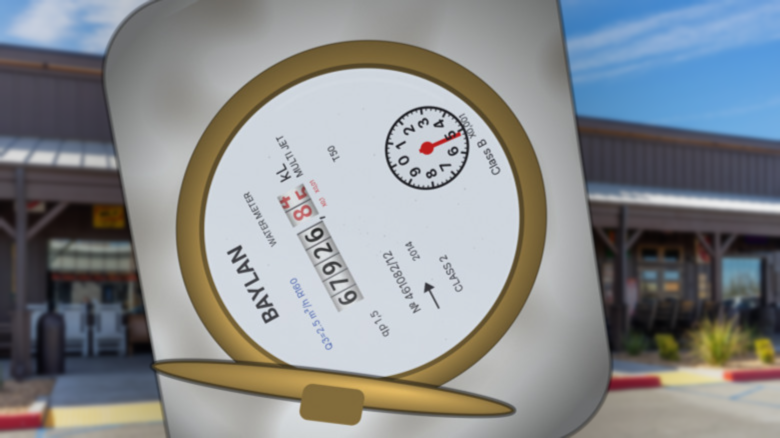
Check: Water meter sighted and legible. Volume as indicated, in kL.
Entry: 67926.845 kL
